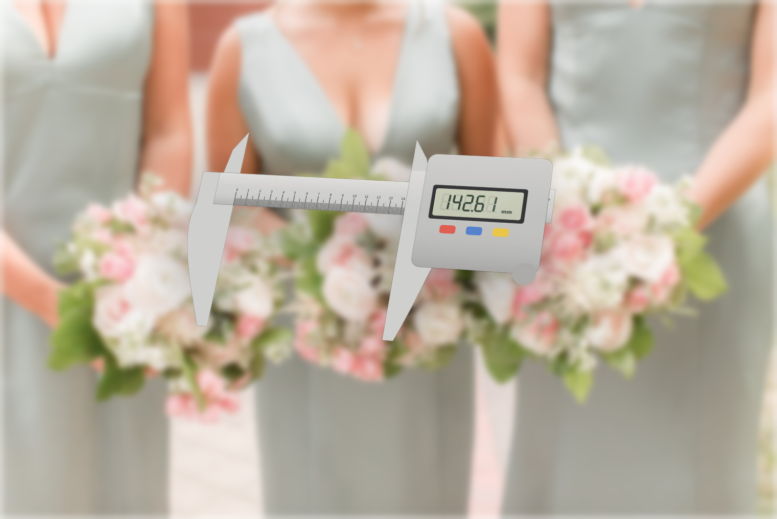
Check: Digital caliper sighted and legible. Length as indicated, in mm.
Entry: 142.61 mm
